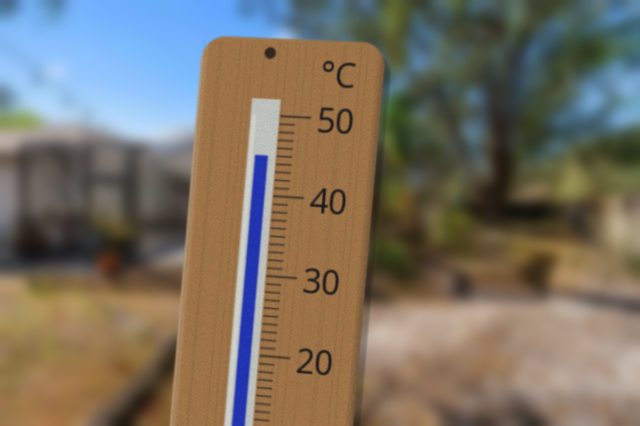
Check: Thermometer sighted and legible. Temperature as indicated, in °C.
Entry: 45 °C
